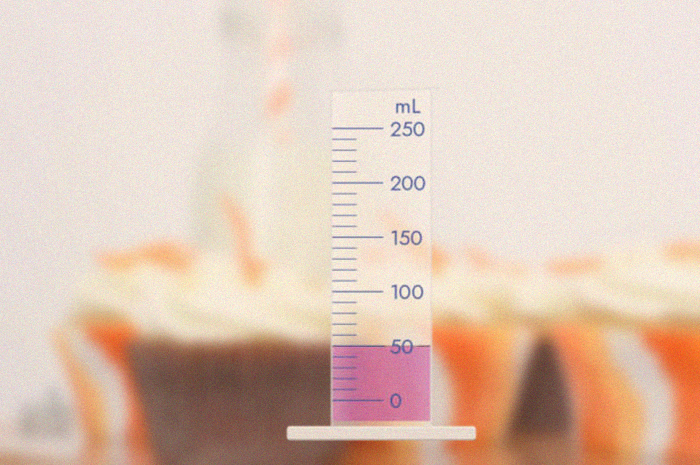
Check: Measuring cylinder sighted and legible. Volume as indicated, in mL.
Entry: 50 mL
